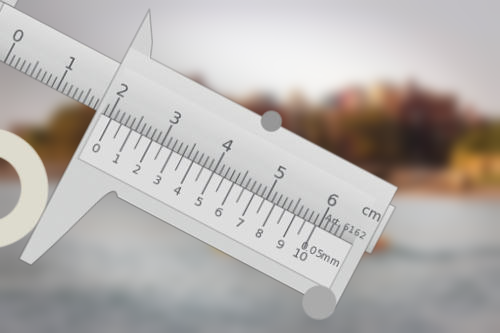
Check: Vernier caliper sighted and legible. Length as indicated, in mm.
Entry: 20.4 mm
